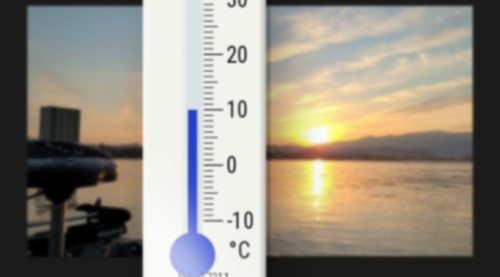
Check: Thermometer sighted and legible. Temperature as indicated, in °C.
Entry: 10 °C
